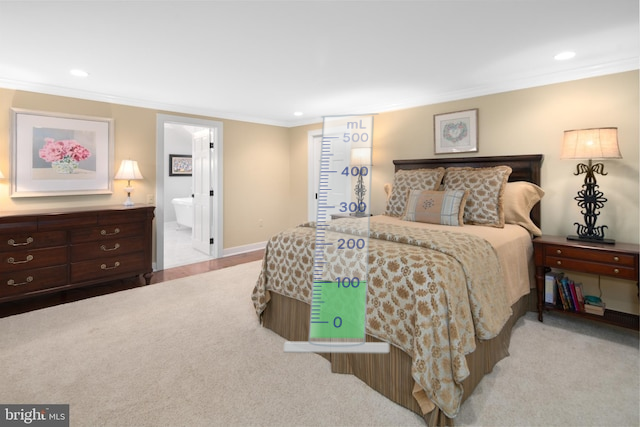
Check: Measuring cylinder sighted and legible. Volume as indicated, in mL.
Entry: 100 mL
